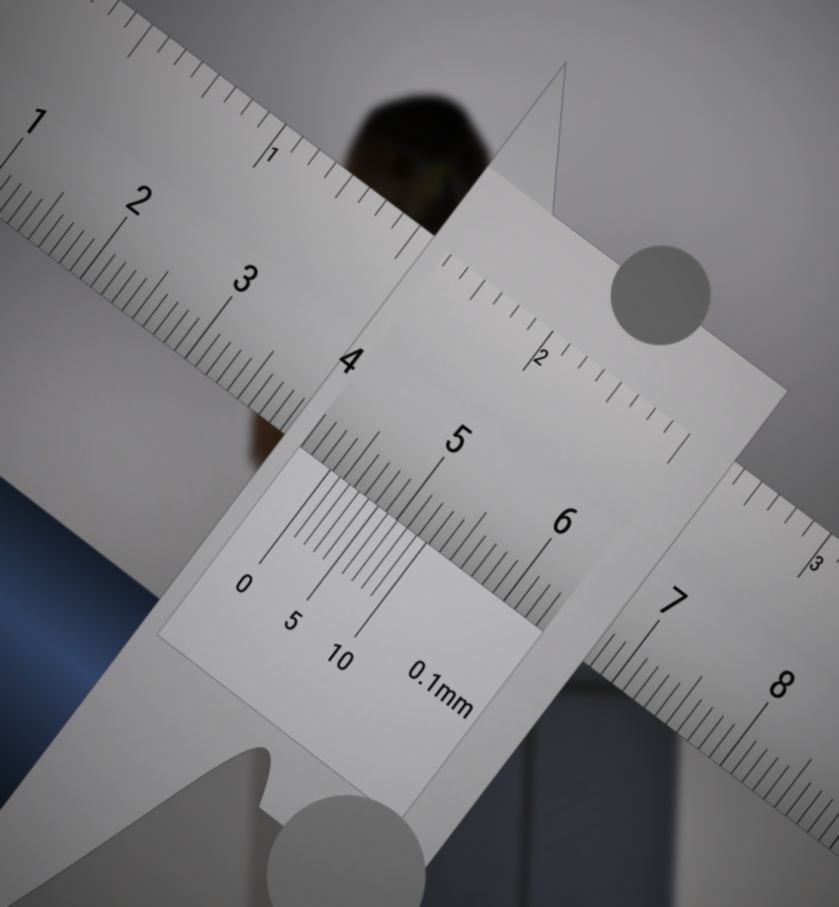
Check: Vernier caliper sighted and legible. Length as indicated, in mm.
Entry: 43.8 mm
